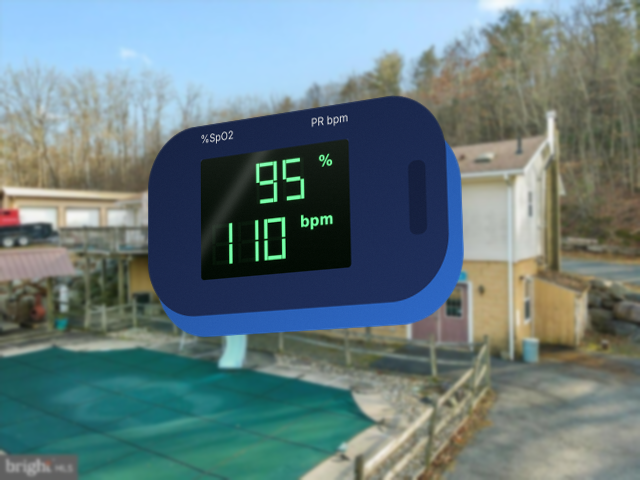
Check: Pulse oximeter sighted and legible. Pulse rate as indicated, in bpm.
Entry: 110 bpm
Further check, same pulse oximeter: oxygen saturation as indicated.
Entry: 95 %
